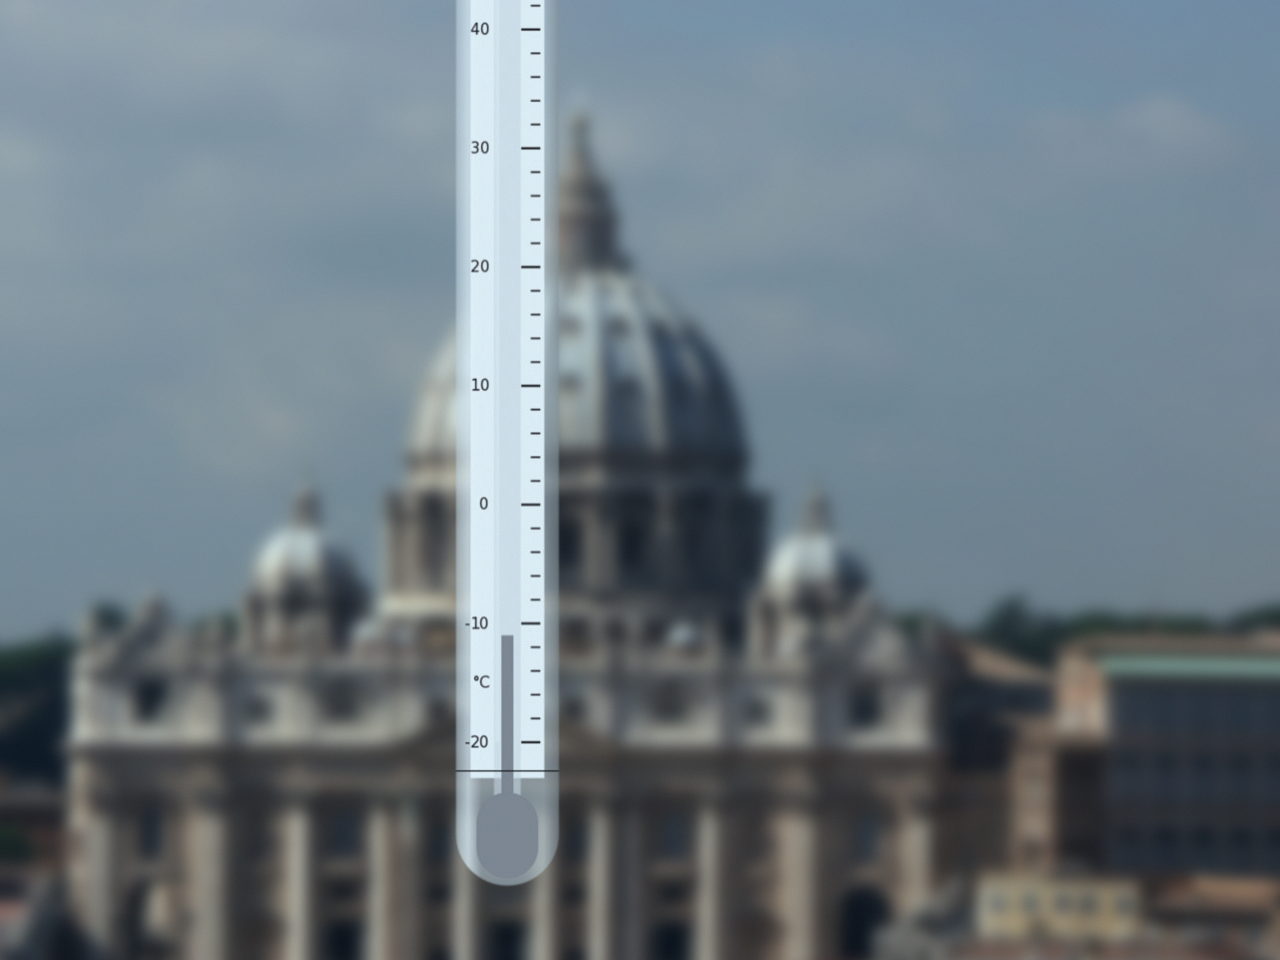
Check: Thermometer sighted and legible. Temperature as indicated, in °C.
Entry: -11 °C
